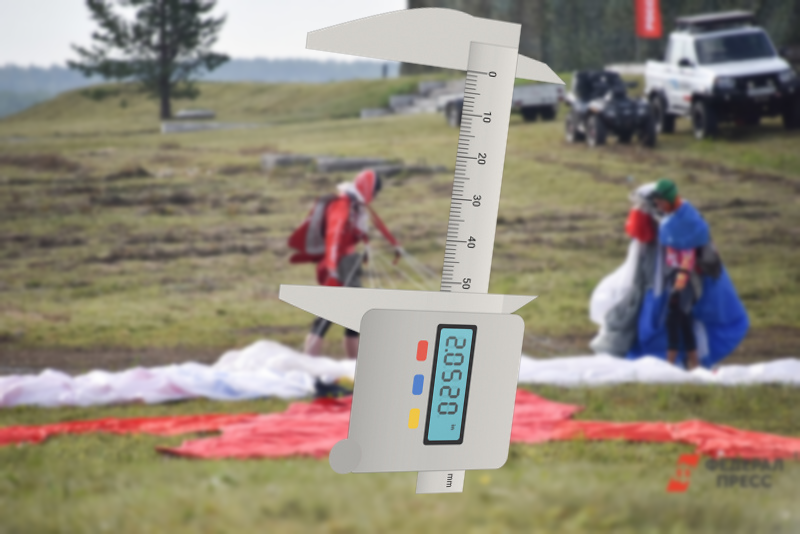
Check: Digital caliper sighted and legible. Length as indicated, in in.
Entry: 2.0520 in
